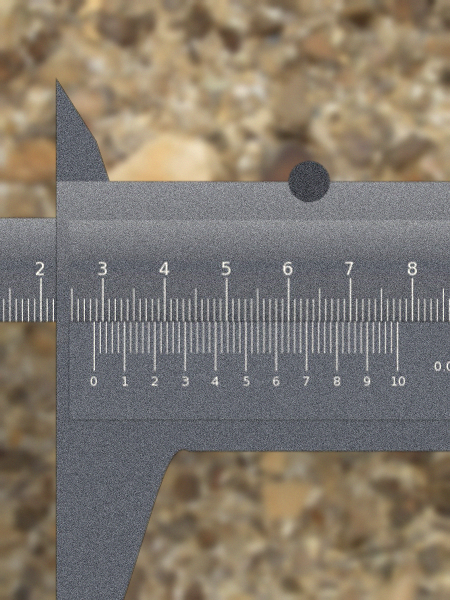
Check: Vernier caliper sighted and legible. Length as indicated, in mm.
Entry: 28.6 mm
